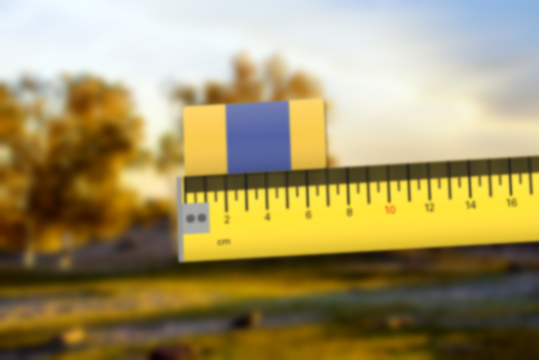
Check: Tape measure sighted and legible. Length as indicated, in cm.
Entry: 7 cm
